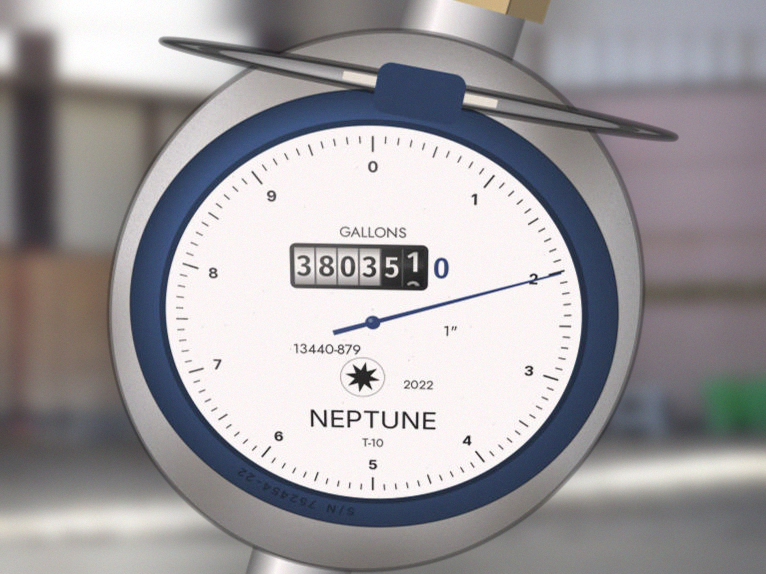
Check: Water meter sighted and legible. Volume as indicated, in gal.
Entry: 3803512.0 gal
